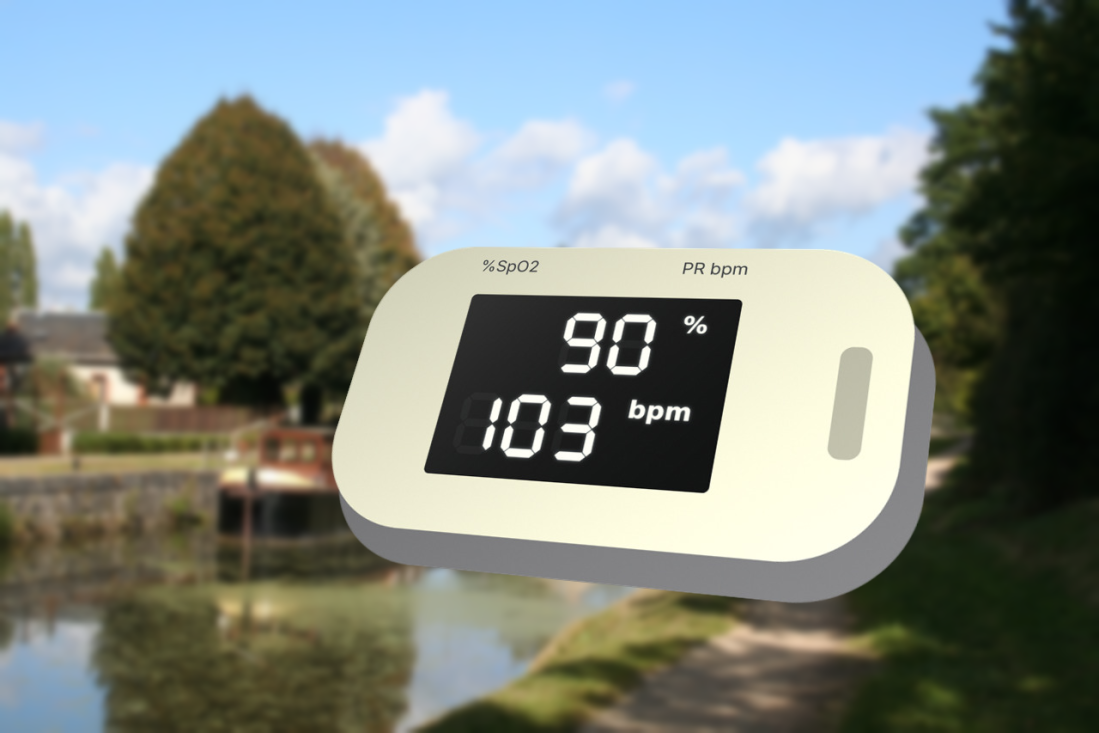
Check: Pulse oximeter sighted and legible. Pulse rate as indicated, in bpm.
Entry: 103 bpm
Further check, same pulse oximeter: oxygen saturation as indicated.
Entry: 90 %
